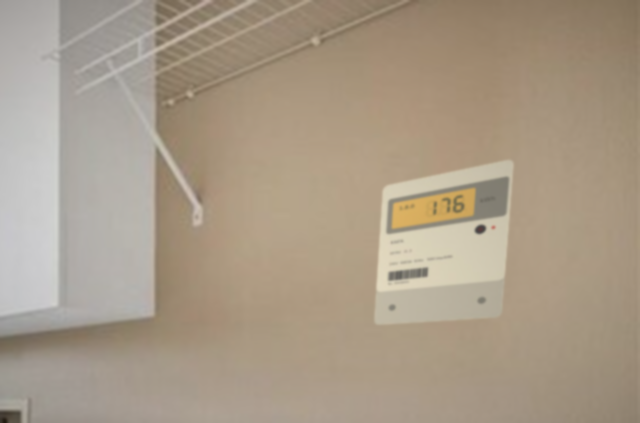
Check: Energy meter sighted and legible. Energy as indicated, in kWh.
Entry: 176 kWh
